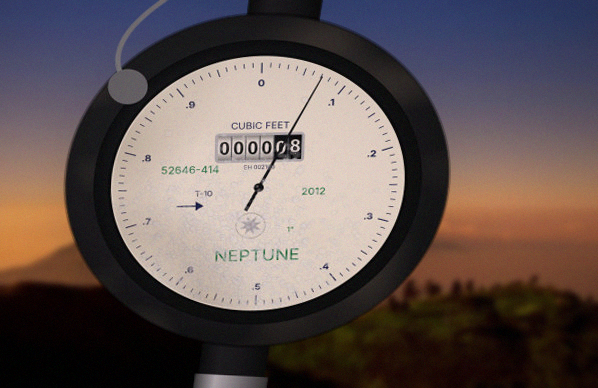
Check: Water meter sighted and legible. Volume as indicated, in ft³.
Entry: 8.07 ft³
